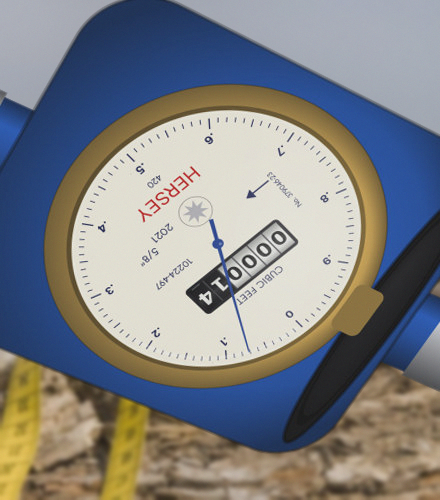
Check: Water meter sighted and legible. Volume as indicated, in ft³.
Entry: 14.07 ft³
